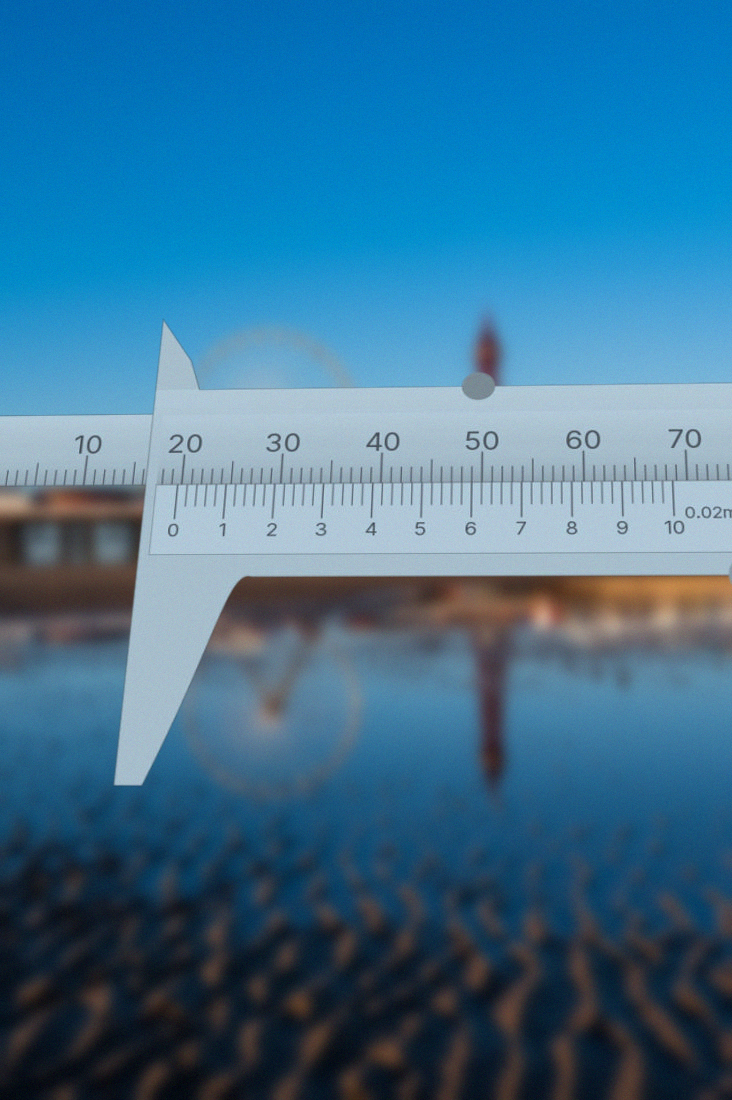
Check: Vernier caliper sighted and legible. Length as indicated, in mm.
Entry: 19.6 mm
